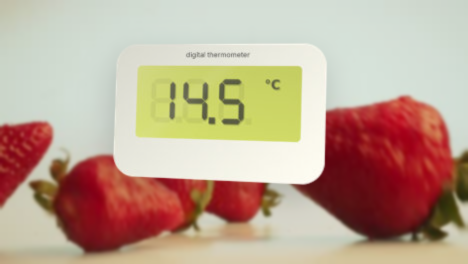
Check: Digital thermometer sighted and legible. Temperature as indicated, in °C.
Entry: 14.5 °C
